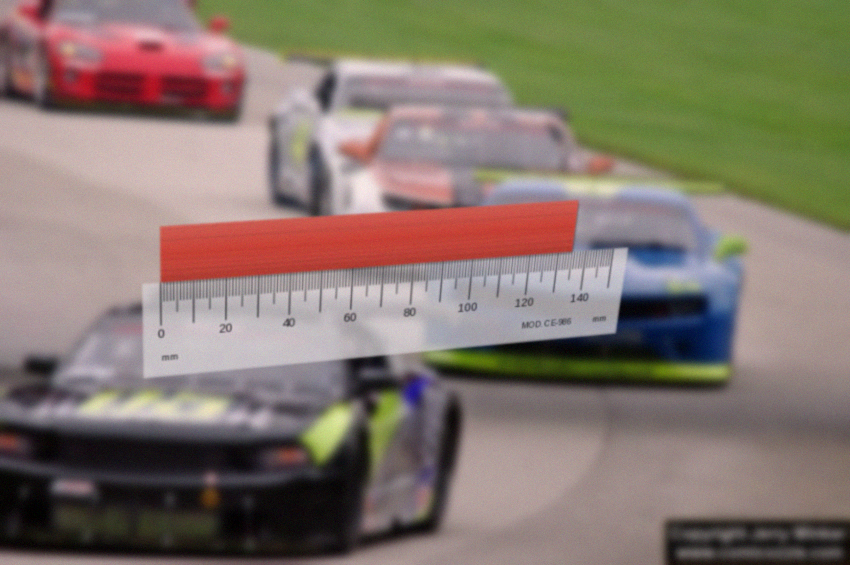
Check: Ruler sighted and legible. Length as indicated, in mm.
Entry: 135 mm
